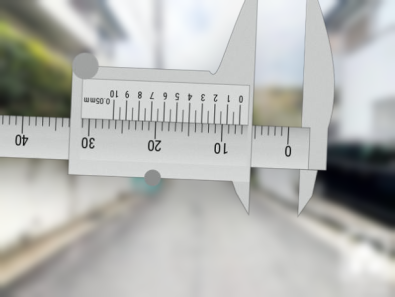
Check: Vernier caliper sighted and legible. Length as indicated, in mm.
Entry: 7.4 mm
